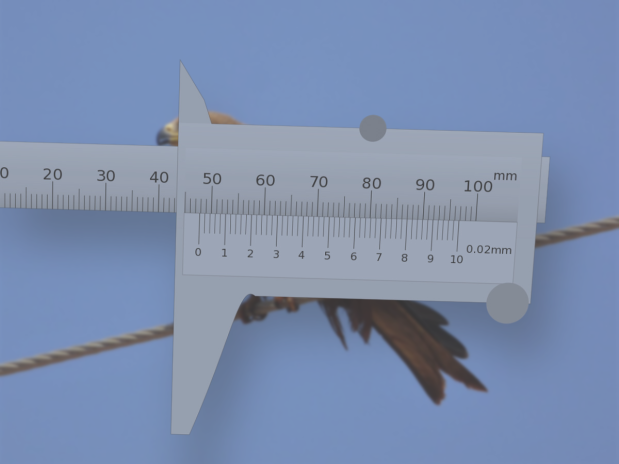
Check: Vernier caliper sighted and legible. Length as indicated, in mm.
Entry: 47.8 mm
